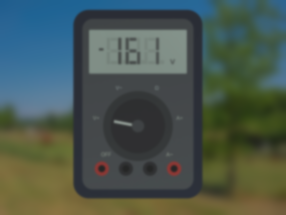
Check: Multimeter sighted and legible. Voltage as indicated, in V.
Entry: -161 V
